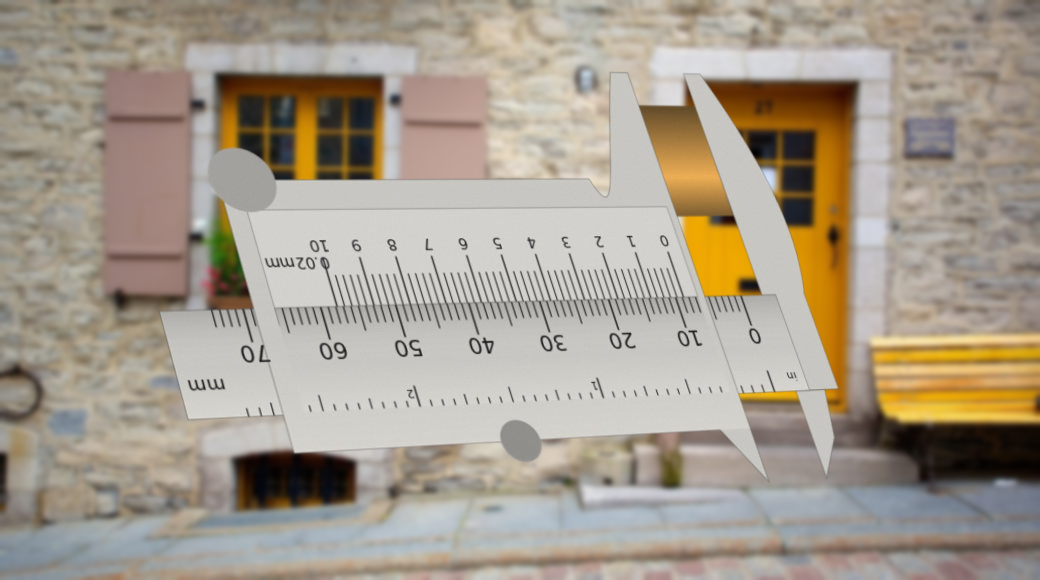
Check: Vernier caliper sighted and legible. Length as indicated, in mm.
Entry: 8.8 mm
